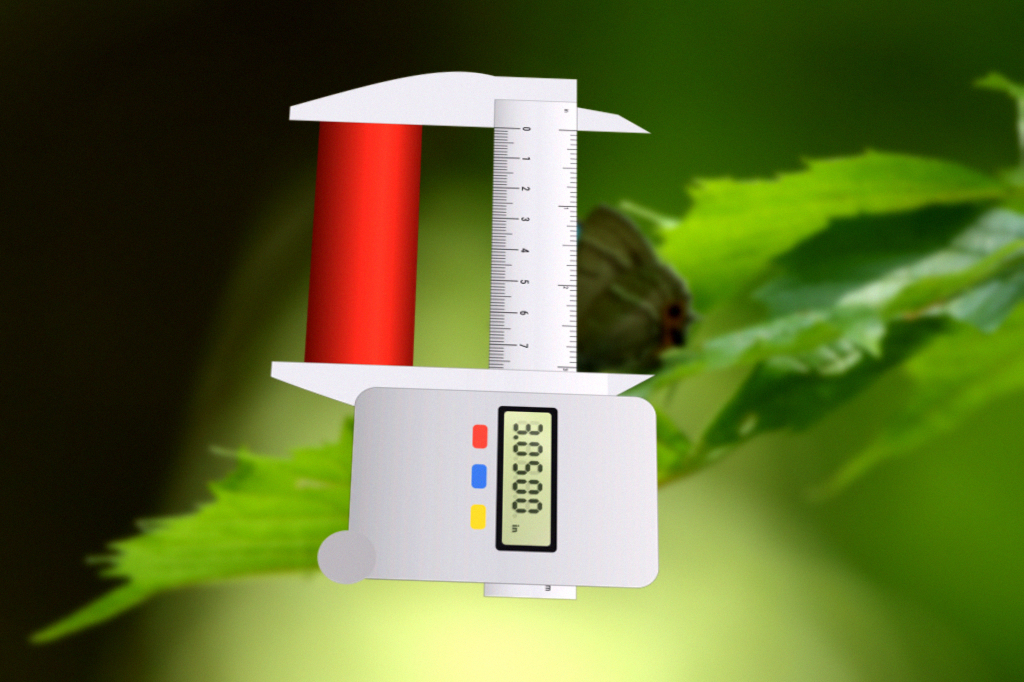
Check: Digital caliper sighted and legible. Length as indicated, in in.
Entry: 3.0500 in
